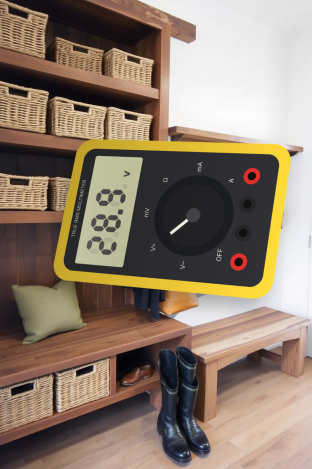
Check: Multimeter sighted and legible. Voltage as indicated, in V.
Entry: 28.9 V
